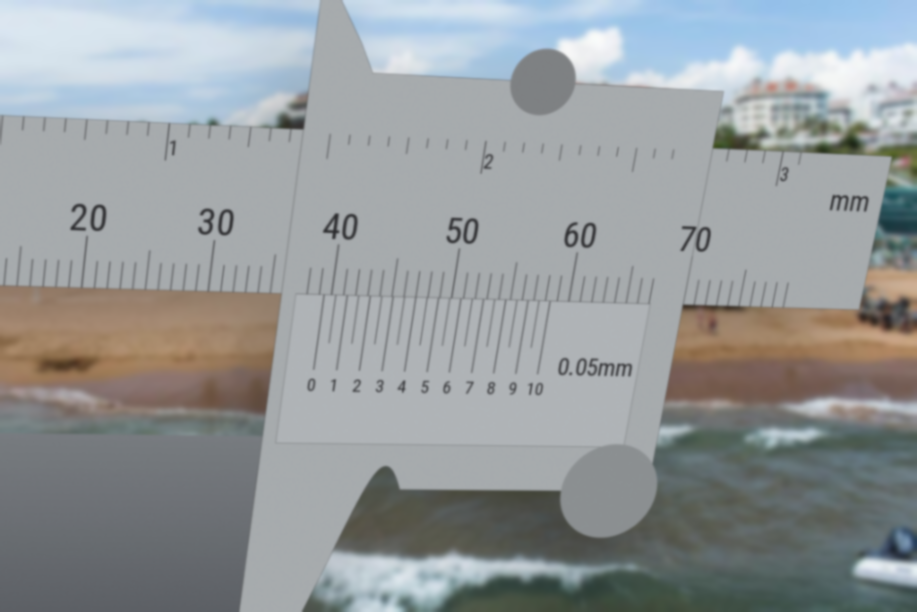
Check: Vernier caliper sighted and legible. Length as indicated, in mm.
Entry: 39.4 mm
